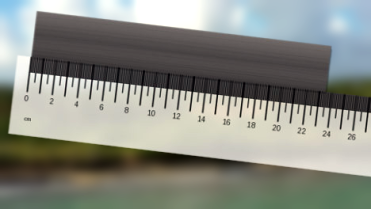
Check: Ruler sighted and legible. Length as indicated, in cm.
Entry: 23.5 cm
